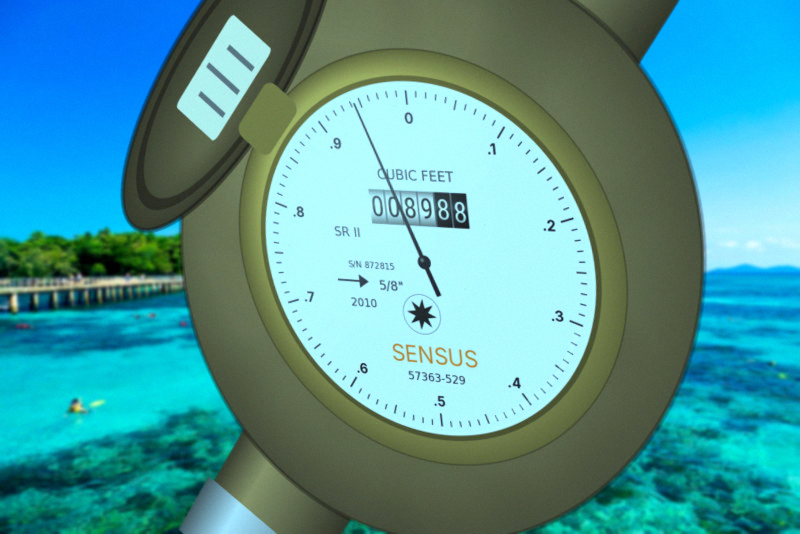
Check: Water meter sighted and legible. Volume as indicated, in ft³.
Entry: 8987.94 ft³
